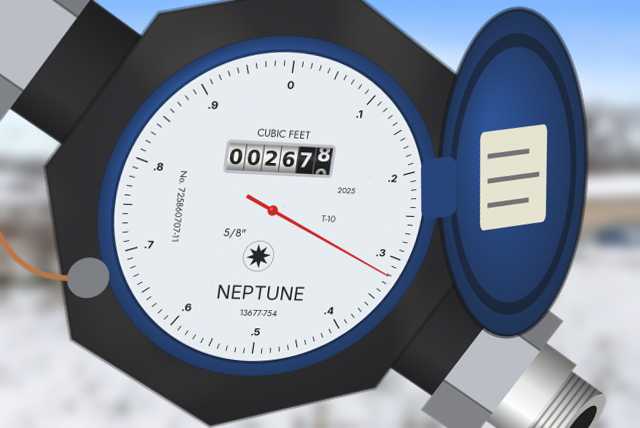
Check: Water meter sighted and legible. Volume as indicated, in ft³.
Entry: 2678.32 ft³
